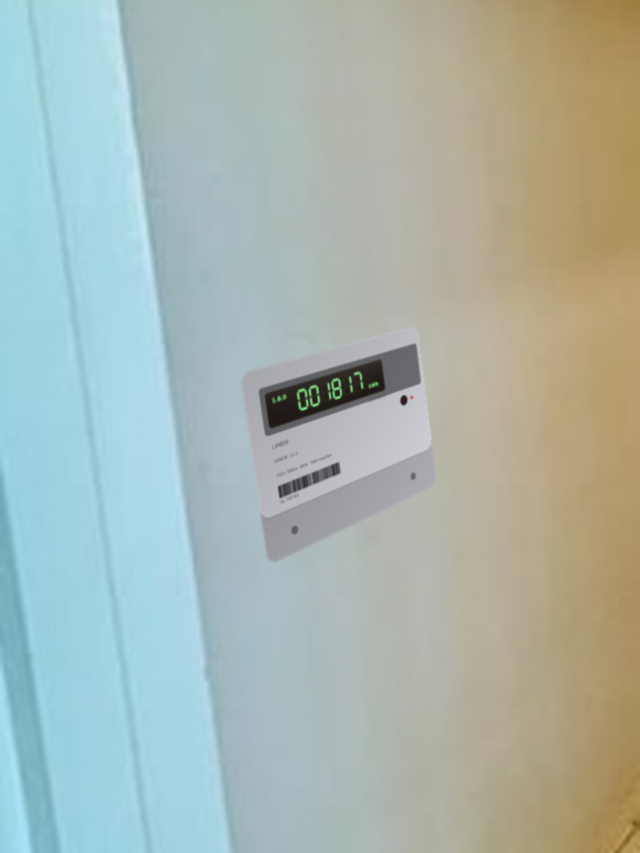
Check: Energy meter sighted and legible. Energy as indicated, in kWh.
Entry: 1817 kWh
